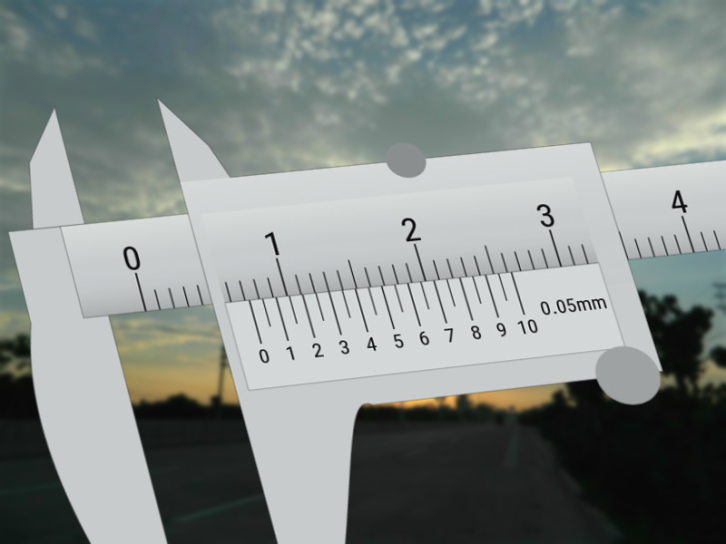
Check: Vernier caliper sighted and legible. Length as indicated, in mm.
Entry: 7.3 mm
